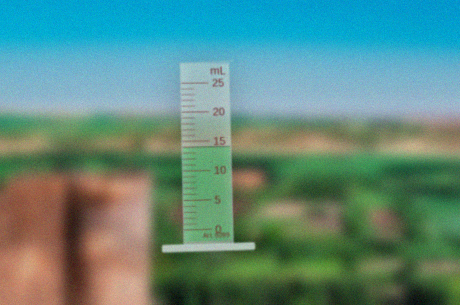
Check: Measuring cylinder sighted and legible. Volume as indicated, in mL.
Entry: 14 mL
